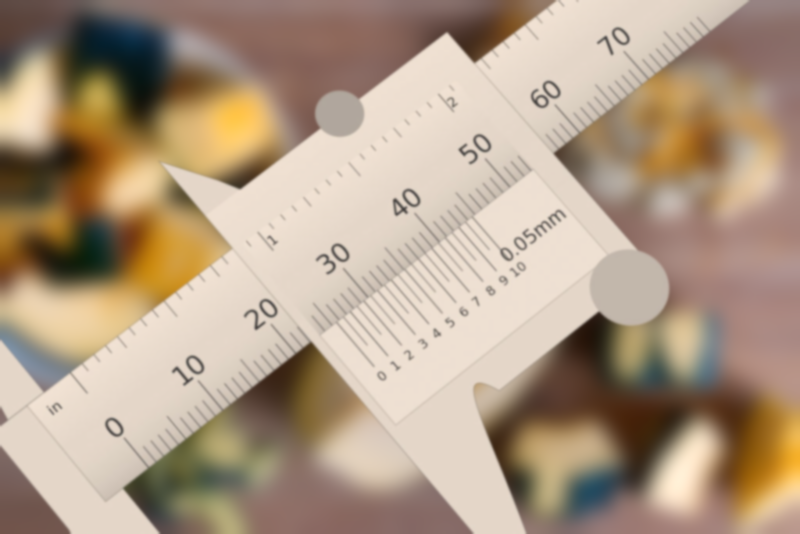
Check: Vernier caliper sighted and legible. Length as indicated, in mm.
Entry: 25.6 mm
